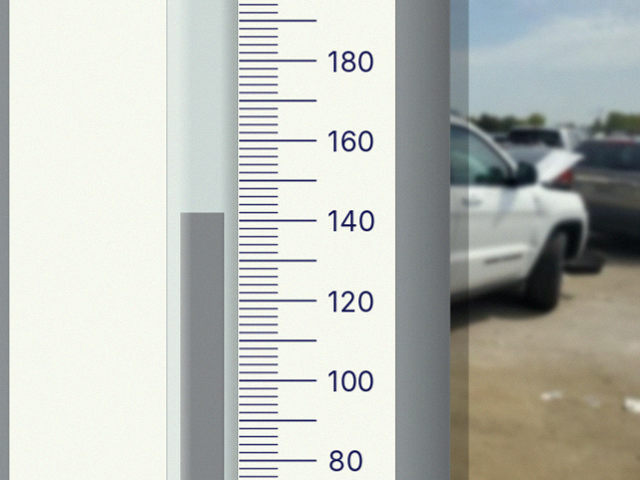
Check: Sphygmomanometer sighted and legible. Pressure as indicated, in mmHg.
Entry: 142 mmHg
